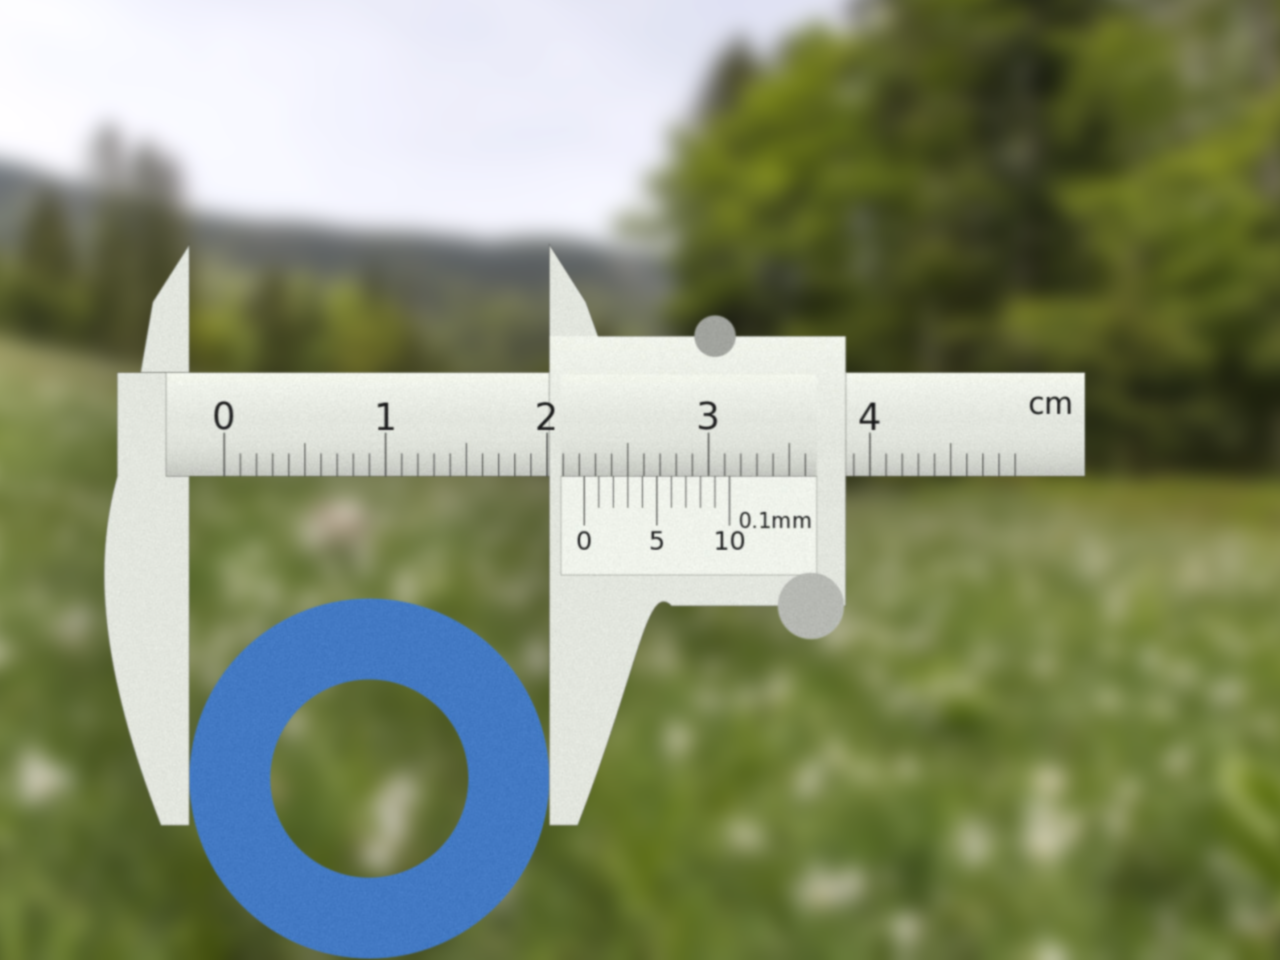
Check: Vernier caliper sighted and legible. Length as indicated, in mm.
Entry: 22.3 mm
